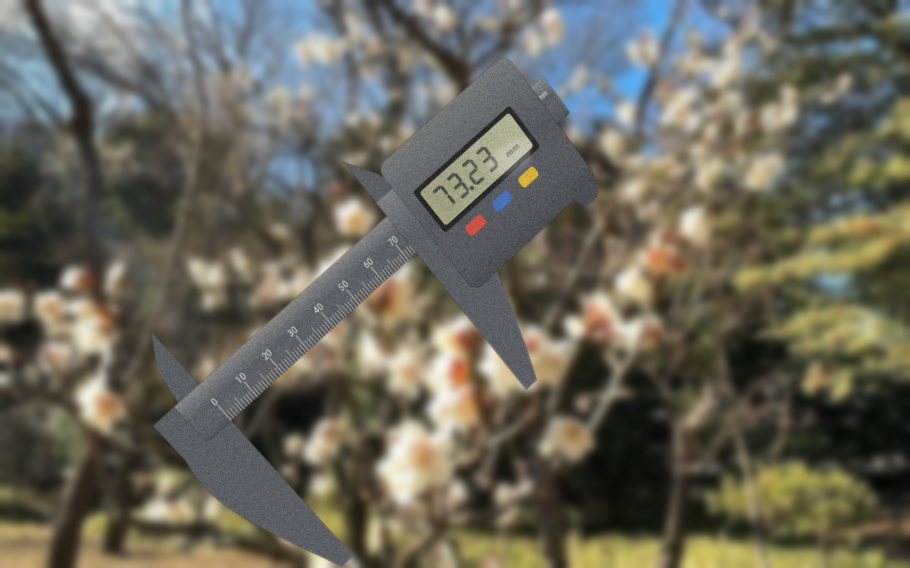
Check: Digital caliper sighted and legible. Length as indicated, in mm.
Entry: 73.23 mm
